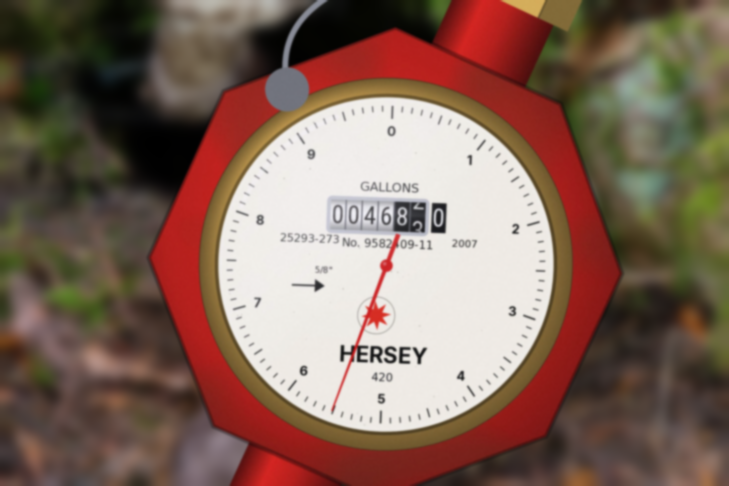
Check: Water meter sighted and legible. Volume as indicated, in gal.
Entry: 46825.5 gal
